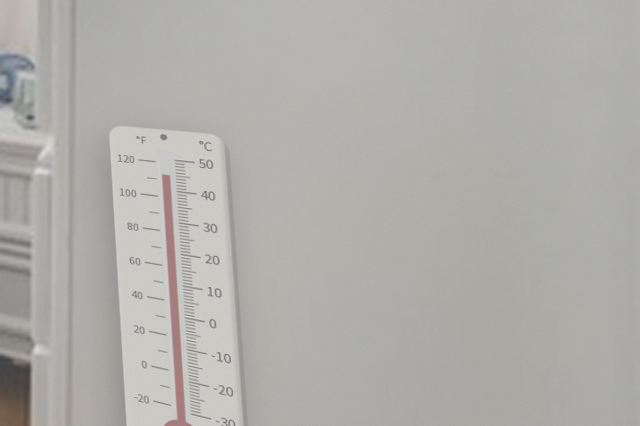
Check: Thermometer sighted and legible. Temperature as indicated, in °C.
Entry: 45 °C
